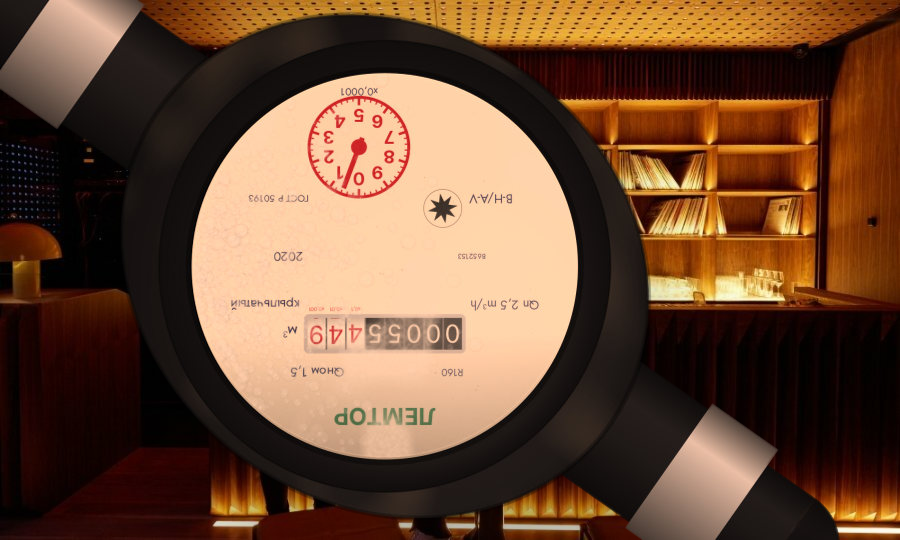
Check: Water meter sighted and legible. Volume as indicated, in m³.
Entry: 55.4490 m³
